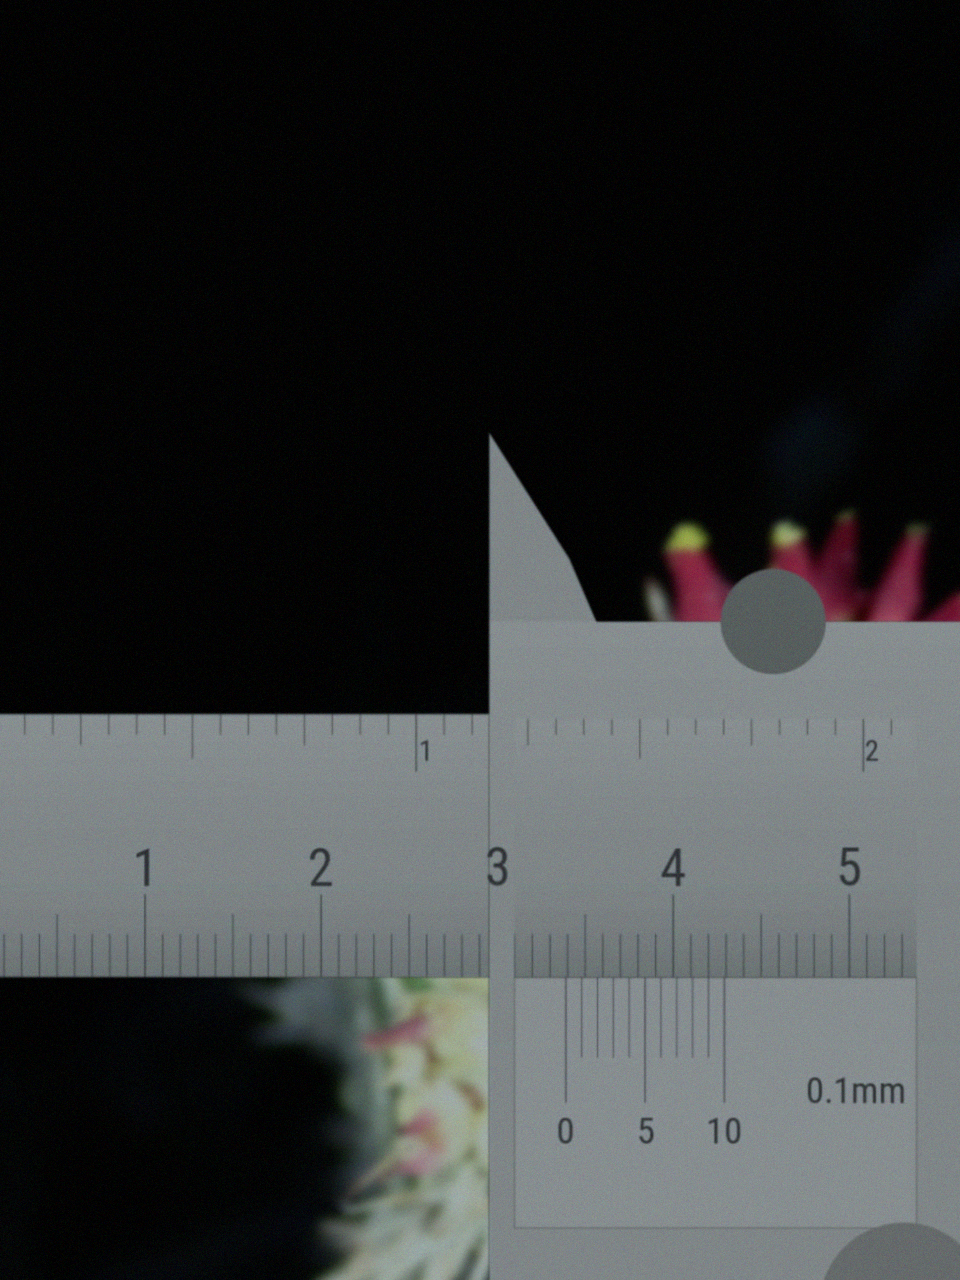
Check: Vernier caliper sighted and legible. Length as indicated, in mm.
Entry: 33.9 mm
